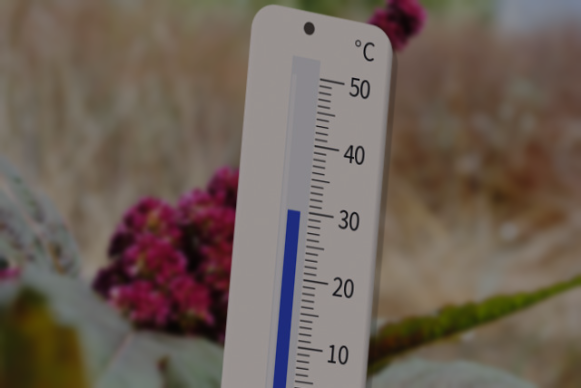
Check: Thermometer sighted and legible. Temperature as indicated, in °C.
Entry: 30 °C
